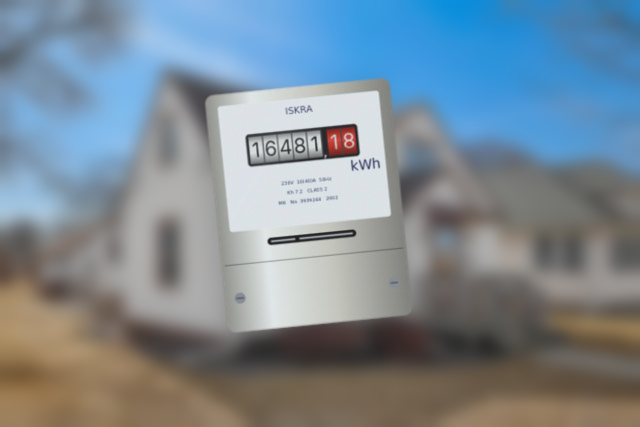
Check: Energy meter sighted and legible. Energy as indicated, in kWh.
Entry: 16481.18 kWh
